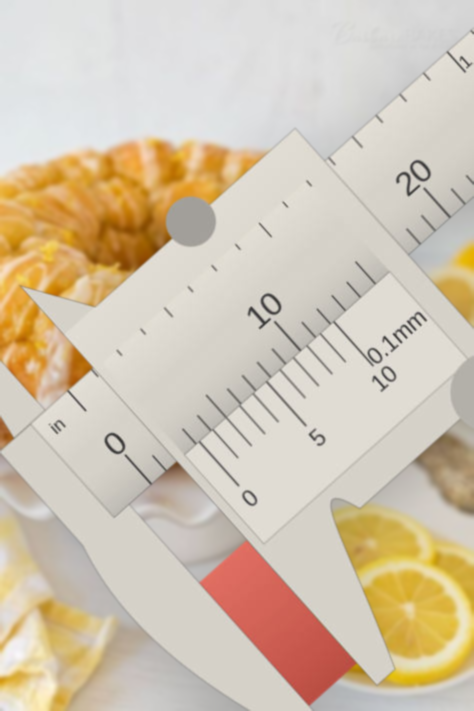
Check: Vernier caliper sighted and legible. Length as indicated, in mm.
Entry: 3.2 mm
